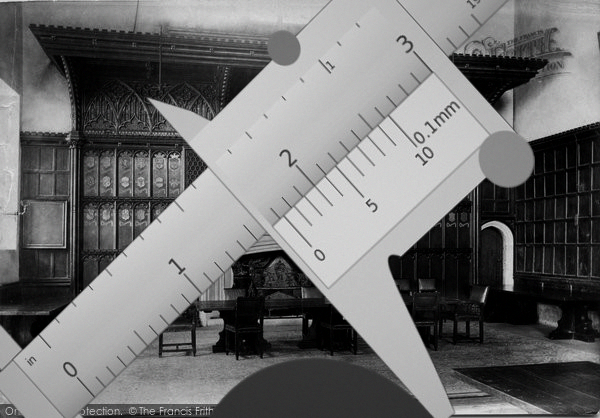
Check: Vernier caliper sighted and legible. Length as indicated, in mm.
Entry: 17.3 mm
